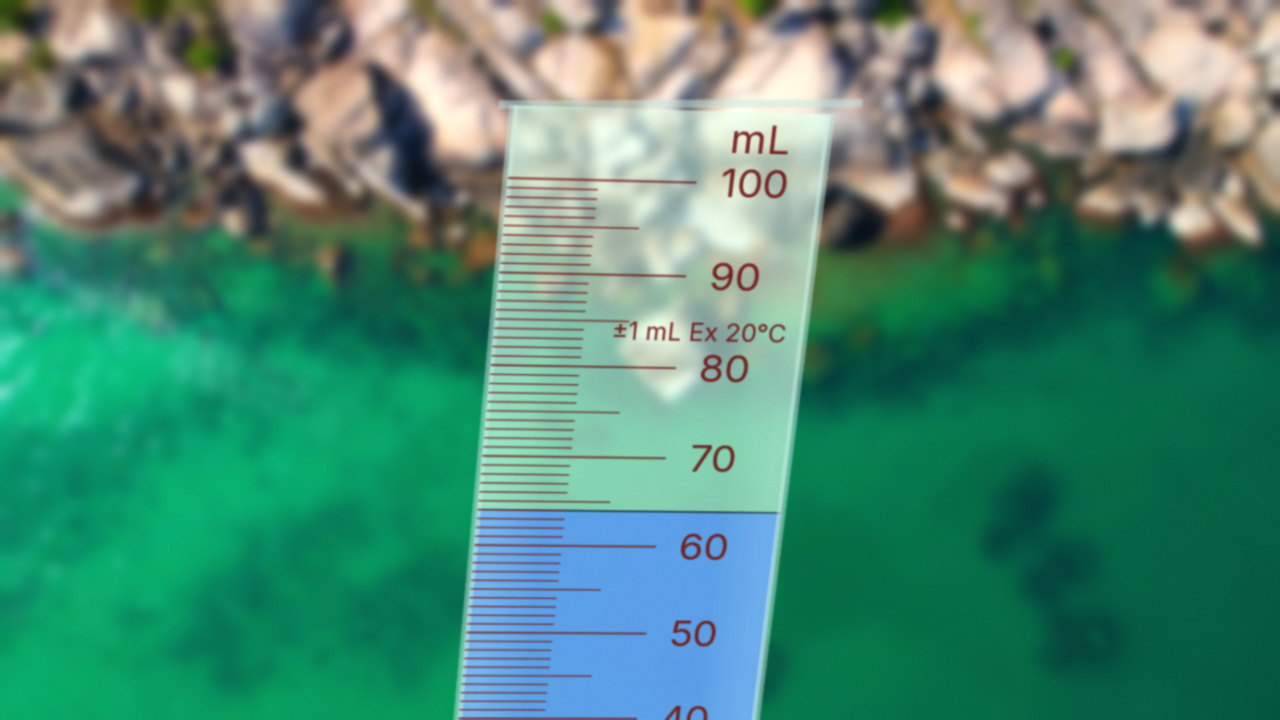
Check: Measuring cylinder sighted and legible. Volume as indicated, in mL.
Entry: 64 mL
